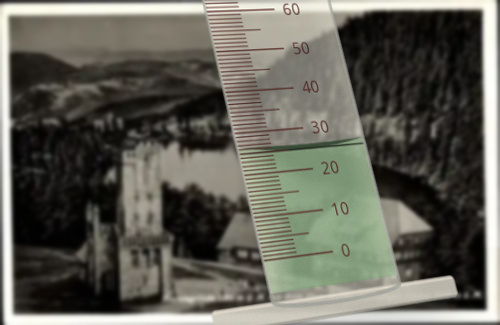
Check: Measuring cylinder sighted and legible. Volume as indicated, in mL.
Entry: 25 mL
